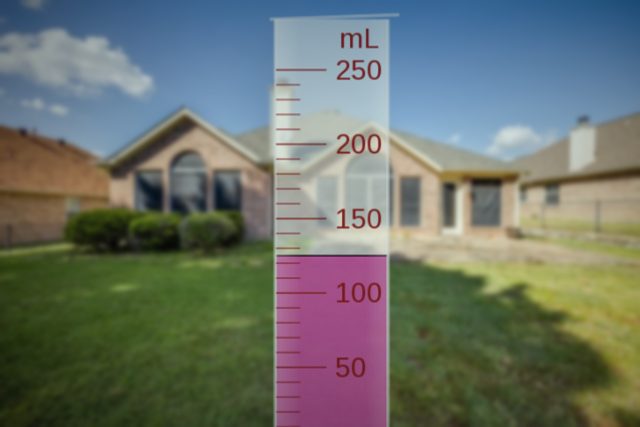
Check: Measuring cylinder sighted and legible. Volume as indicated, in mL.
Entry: 125 mL
